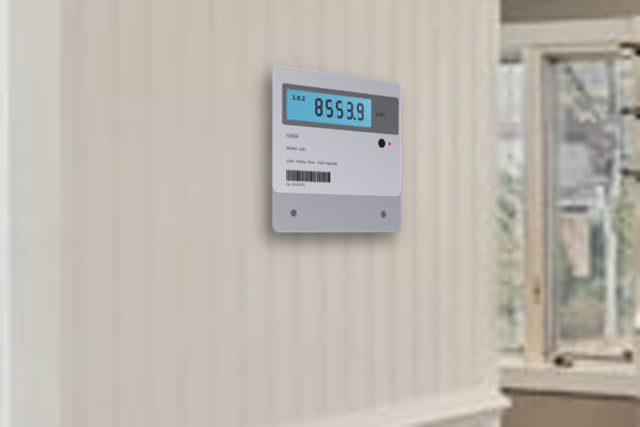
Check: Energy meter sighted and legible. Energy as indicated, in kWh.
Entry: 8553.9 kWh
